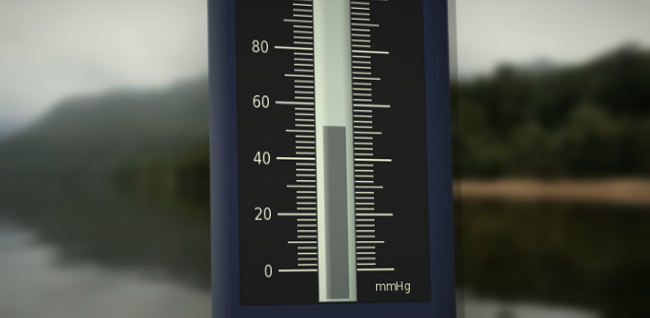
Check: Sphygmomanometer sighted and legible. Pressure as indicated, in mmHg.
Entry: 52 mmHg
